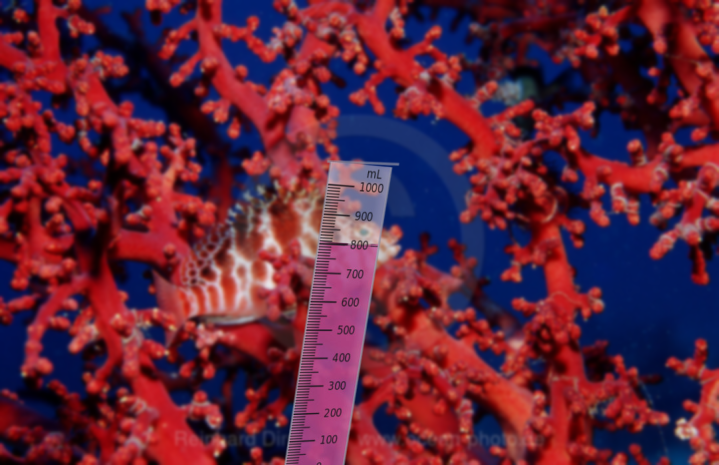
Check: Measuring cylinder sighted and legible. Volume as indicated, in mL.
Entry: 800 mL
